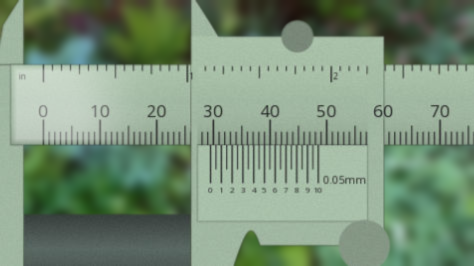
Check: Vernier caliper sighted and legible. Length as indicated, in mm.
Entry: 29.5 mm
